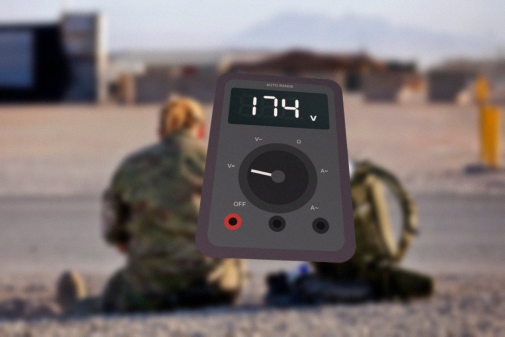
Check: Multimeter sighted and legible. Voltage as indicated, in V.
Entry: 174 V
